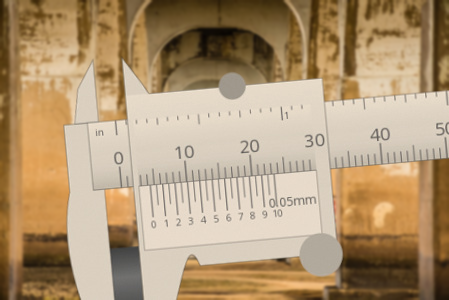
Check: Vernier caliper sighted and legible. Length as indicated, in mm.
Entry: 4.4 mm
